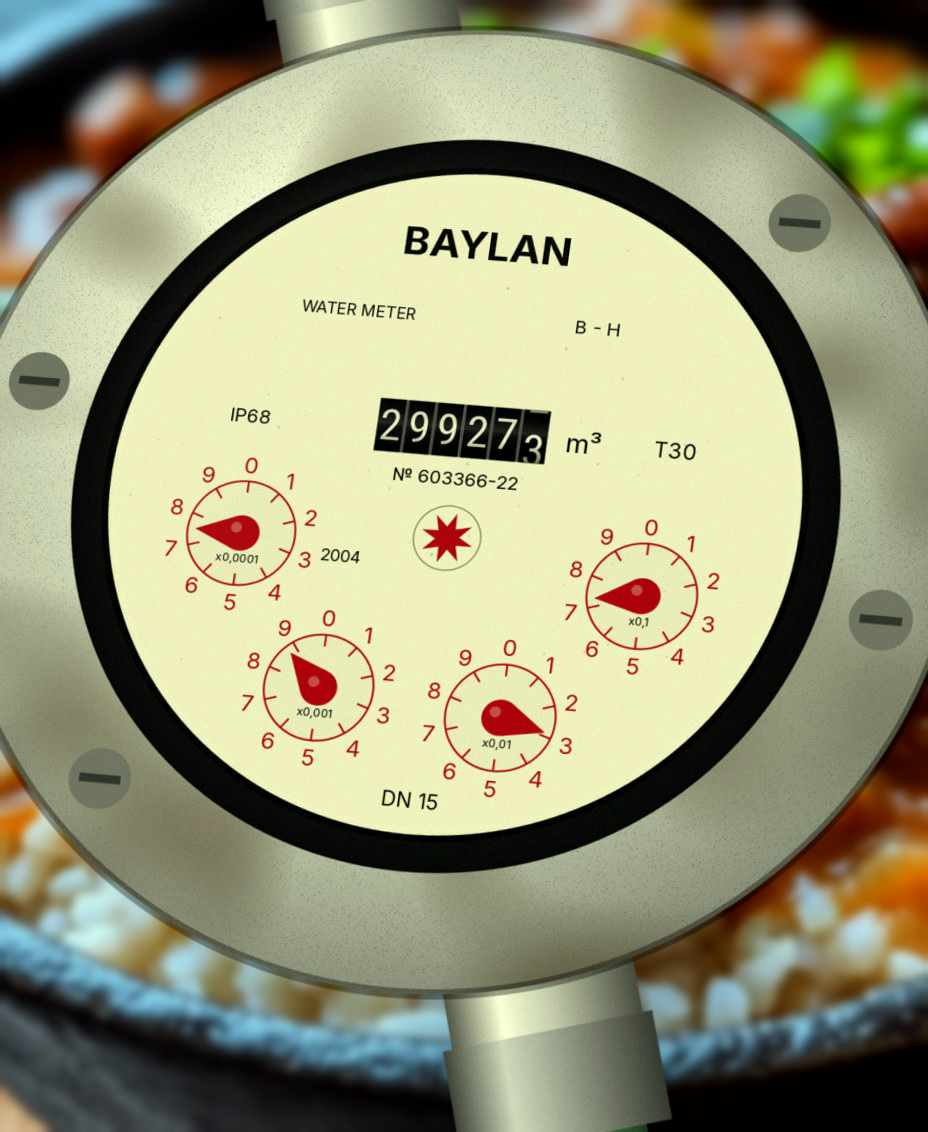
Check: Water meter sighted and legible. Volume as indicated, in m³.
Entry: 299272.7287 m³
